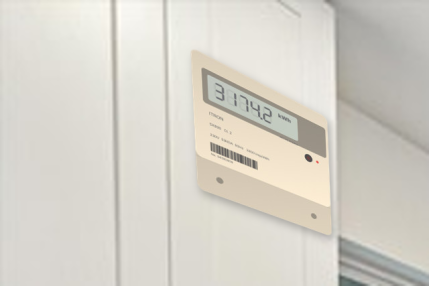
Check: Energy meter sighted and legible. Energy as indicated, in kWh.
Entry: 3174.2 kWh
